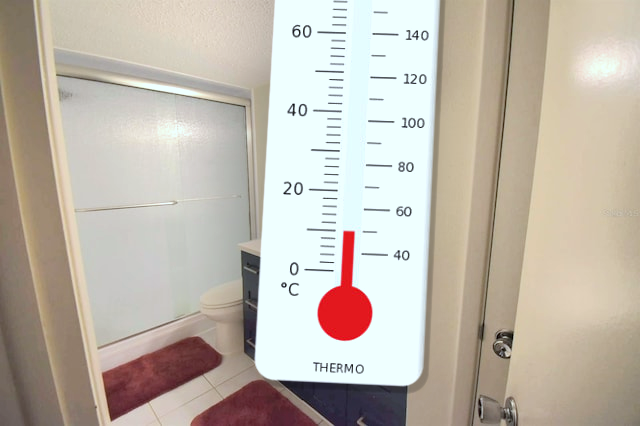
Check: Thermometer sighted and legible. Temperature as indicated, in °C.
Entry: 10 °C
